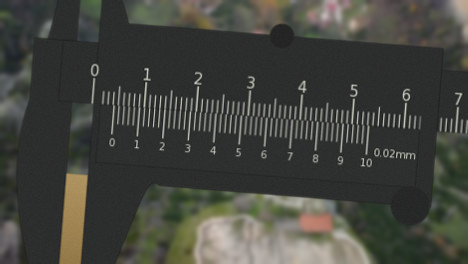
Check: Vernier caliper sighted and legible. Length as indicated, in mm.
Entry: 4.2 mm
